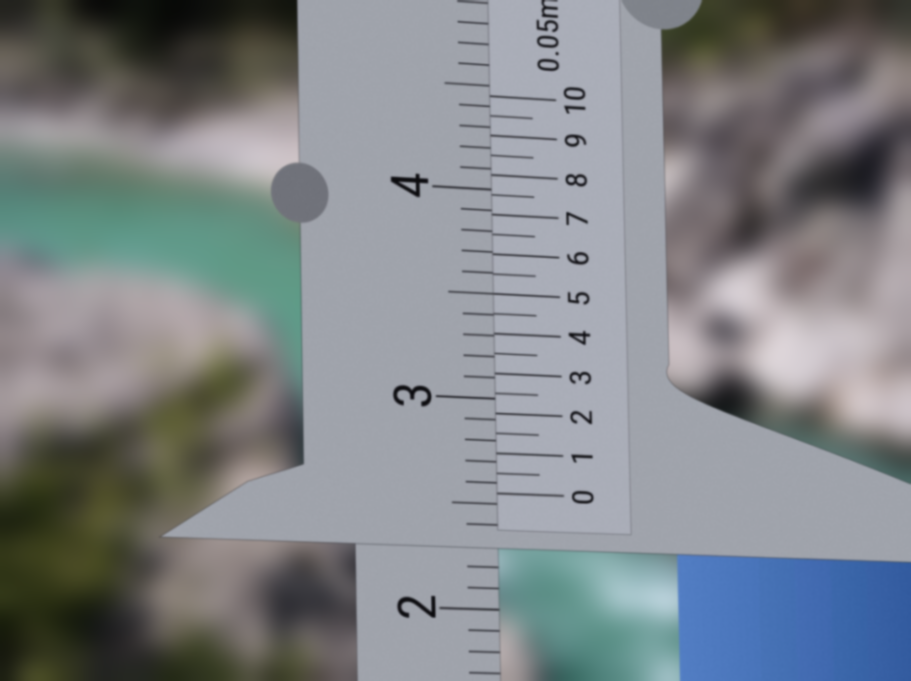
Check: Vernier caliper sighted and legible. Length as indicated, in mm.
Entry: 25.5 mm
